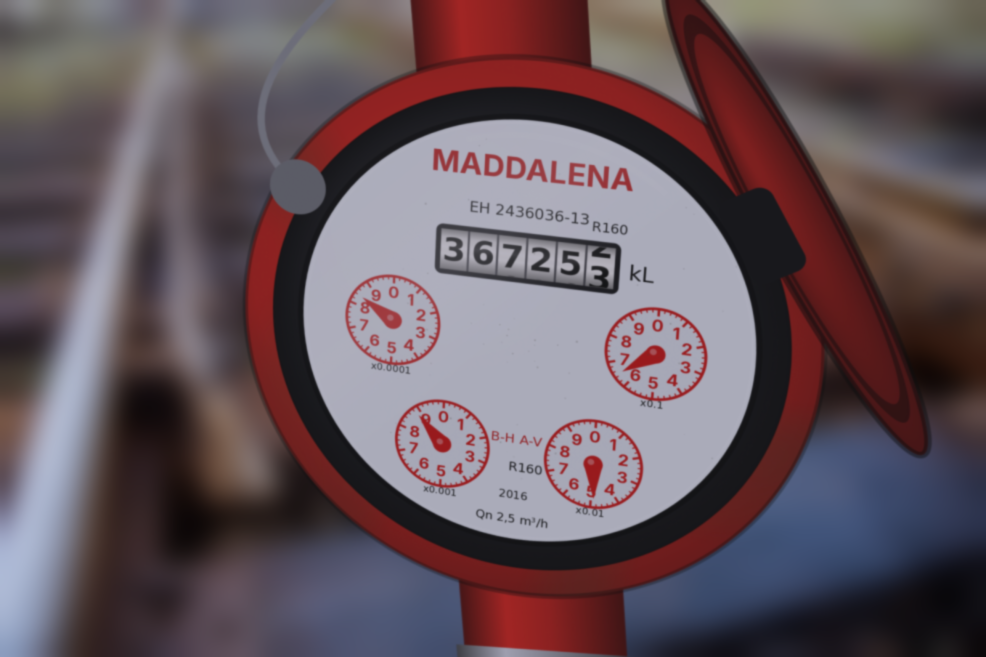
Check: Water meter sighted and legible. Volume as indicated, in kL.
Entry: 367252.6488 kL
